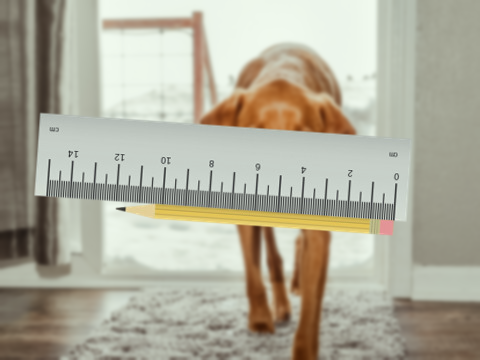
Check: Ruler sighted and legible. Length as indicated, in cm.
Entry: 12 cm
